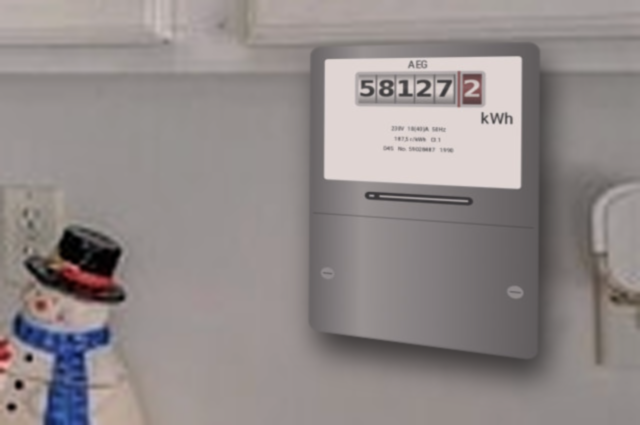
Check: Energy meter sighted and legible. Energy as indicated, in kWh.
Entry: 58127.2 kWh
